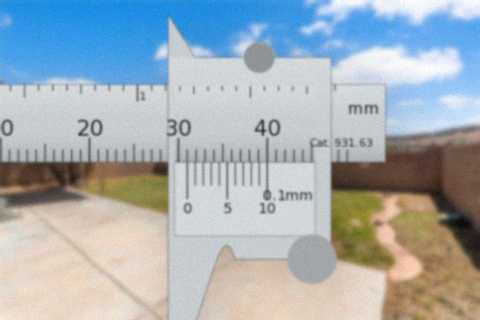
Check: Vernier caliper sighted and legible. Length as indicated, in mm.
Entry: 31.0 mm
